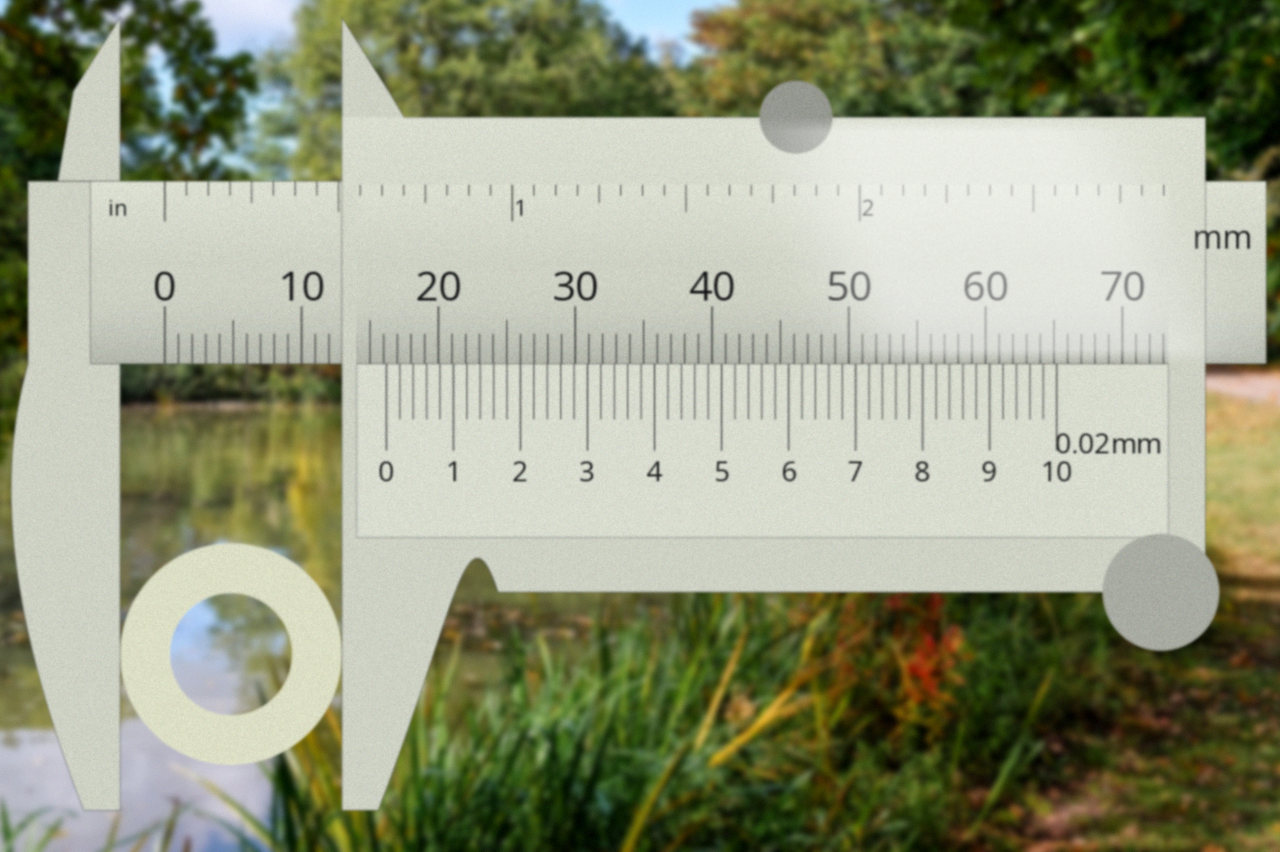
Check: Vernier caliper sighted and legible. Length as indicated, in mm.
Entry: 16.2 mm
